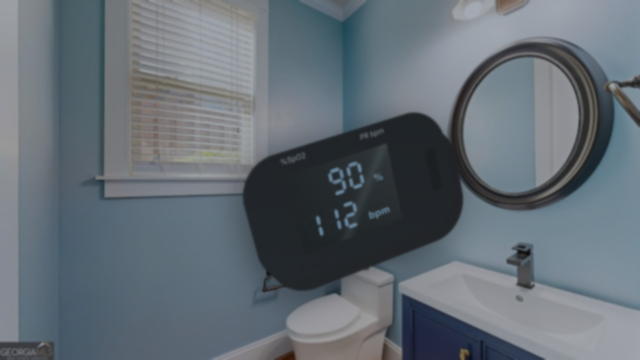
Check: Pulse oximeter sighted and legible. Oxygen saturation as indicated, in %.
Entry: 90 %
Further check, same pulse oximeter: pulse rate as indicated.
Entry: 112 bpm
